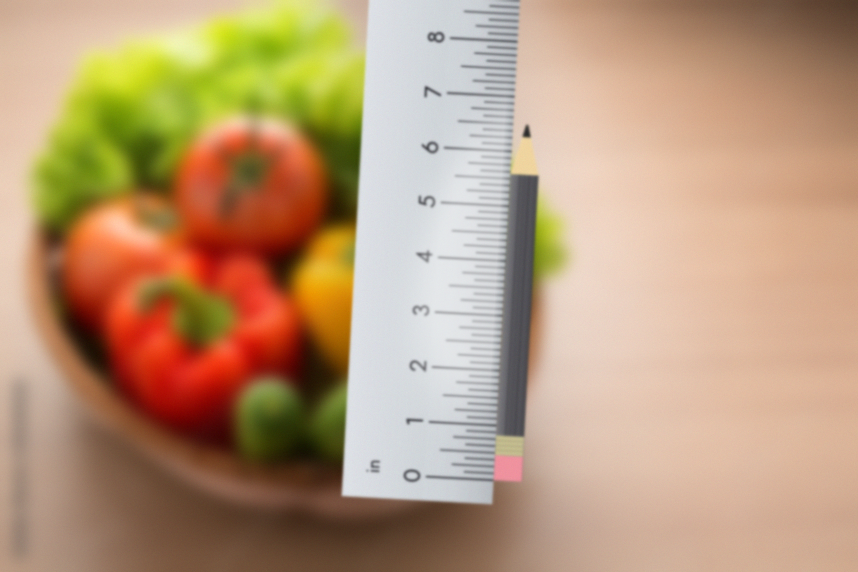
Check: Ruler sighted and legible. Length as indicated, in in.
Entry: 6.5 in
